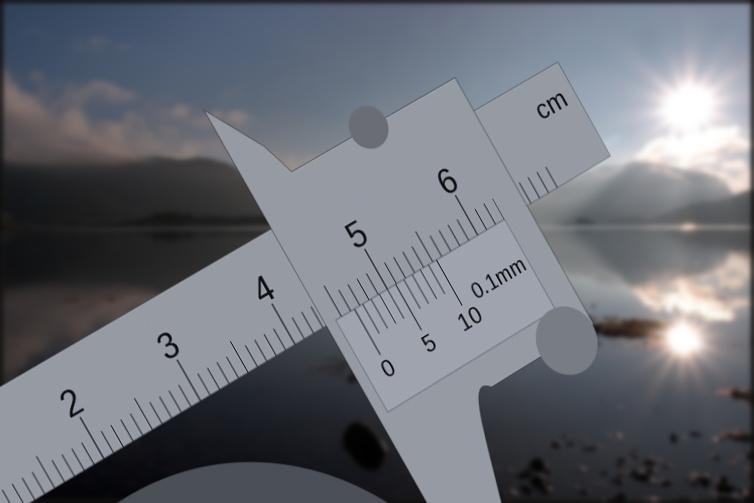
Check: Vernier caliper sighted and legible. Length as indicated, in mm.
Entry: 46.4 mm
